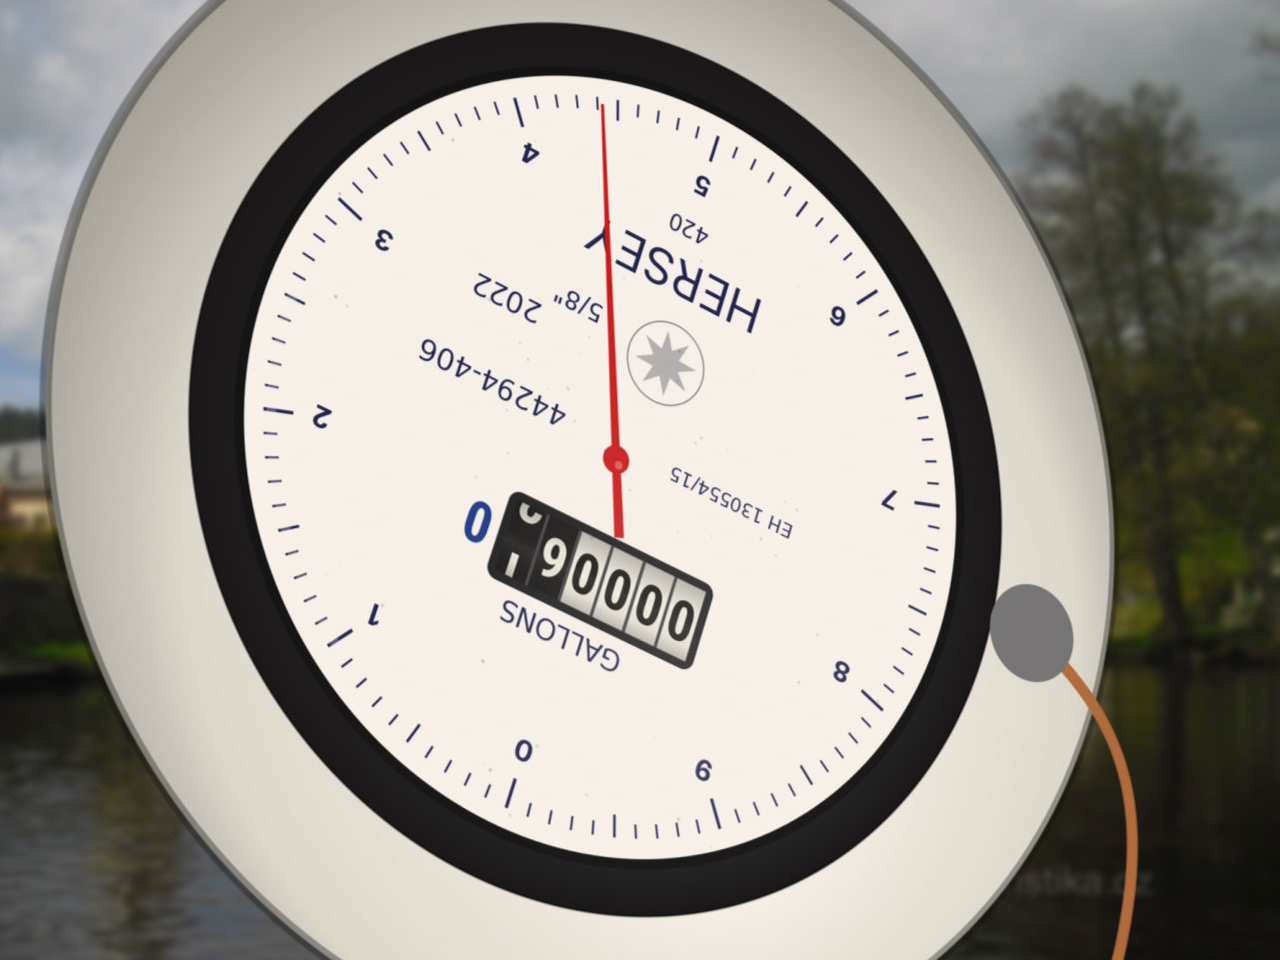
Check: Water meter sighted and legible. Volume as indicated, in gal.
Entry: 614.4 gal
